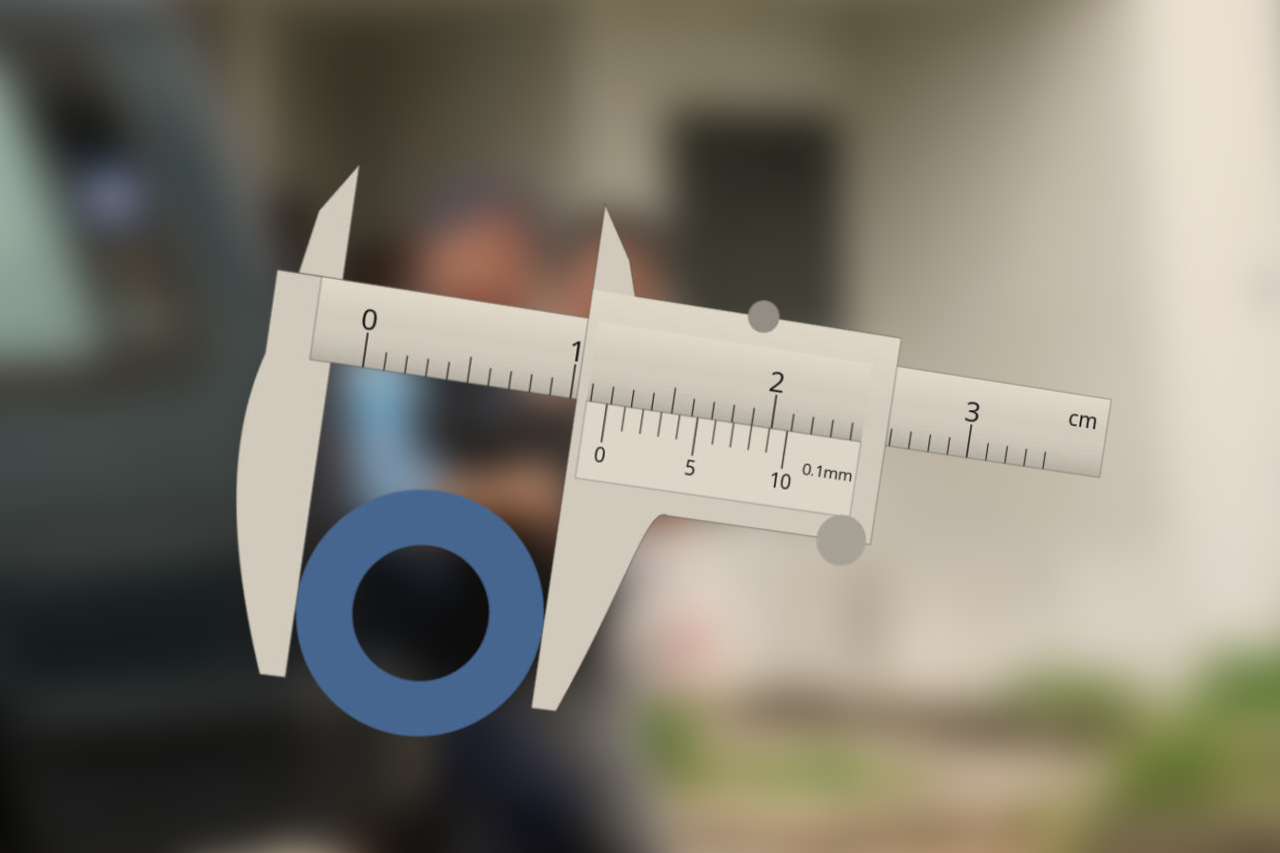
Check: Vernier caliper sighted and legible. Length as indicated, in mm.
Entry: 11.8 mm
